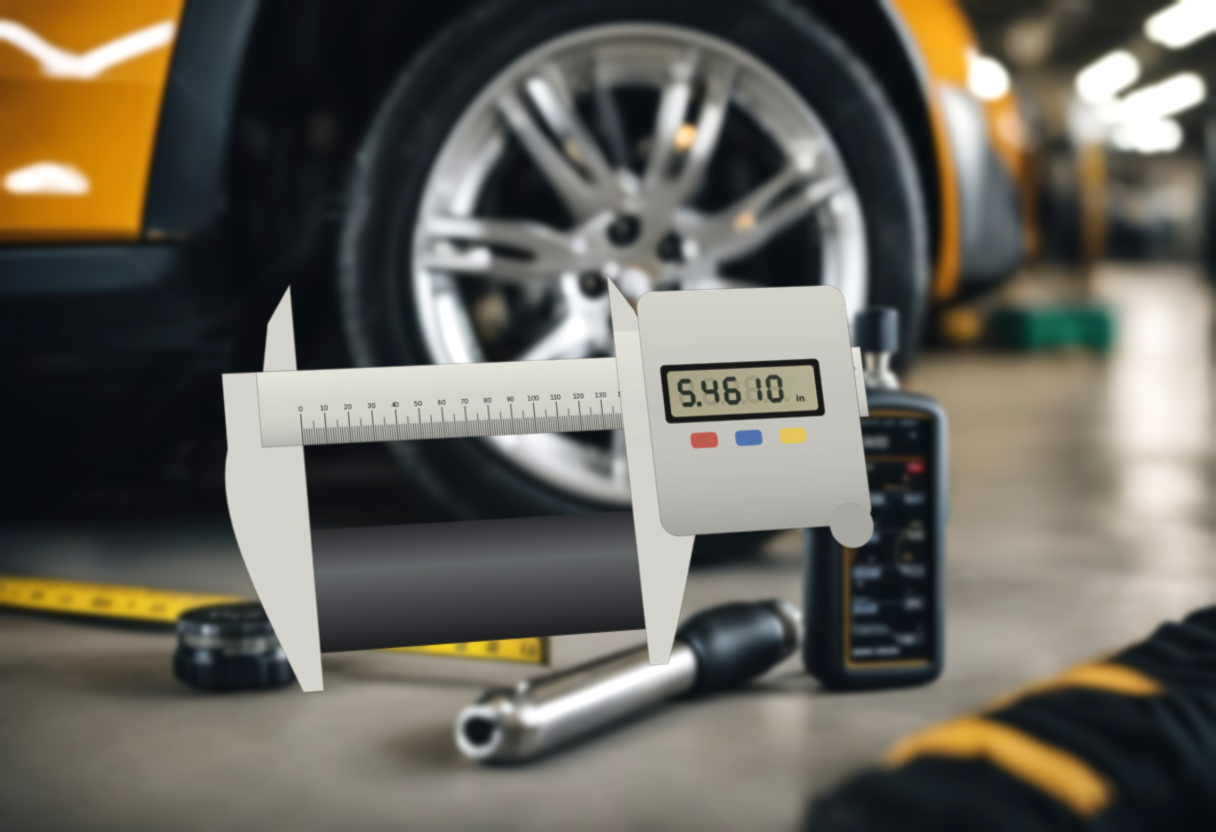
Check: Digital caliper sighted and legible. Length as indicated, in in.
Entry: 5.4610 in
